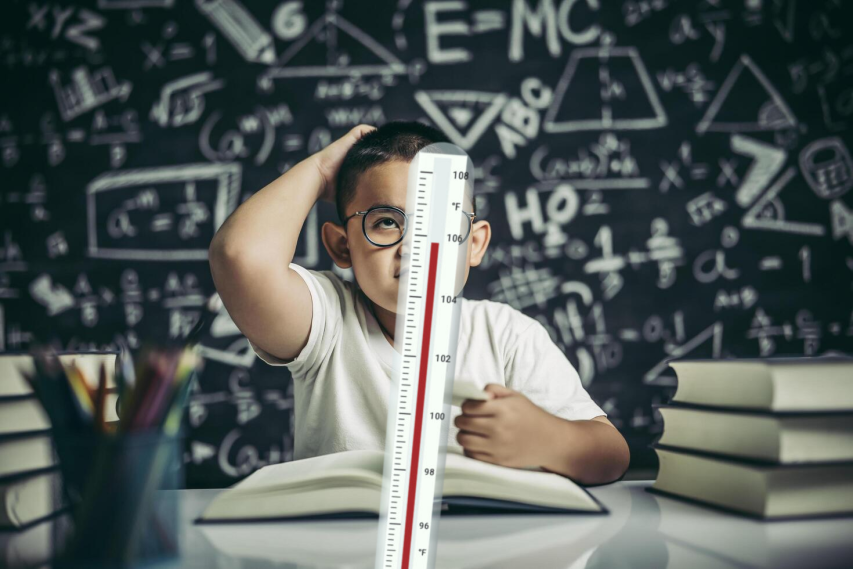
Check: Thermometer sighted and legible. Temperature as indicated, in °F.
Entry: 105.8 °F
